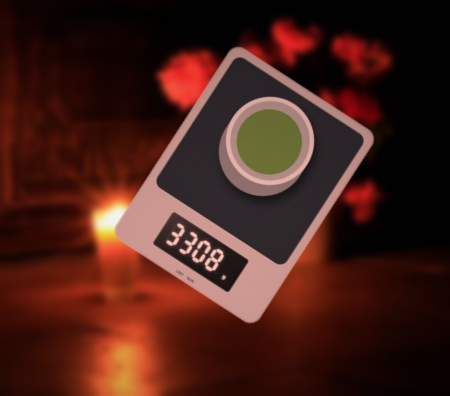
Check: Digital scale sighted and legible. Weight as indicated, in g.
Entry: 3308 g
